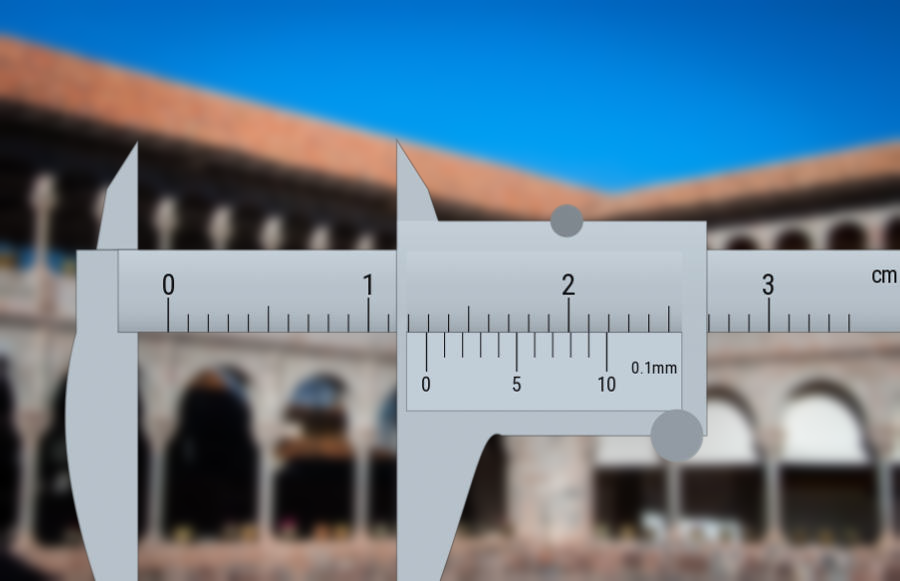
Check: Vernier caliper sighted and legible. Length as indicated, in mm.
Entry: 12.9 mm
